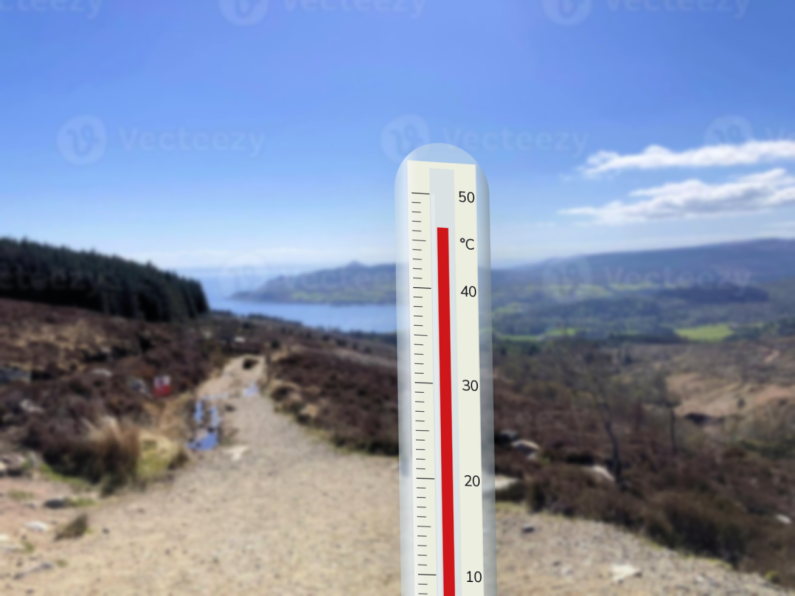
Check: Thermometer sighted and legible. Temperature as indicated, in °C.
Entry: 46.5 °C
